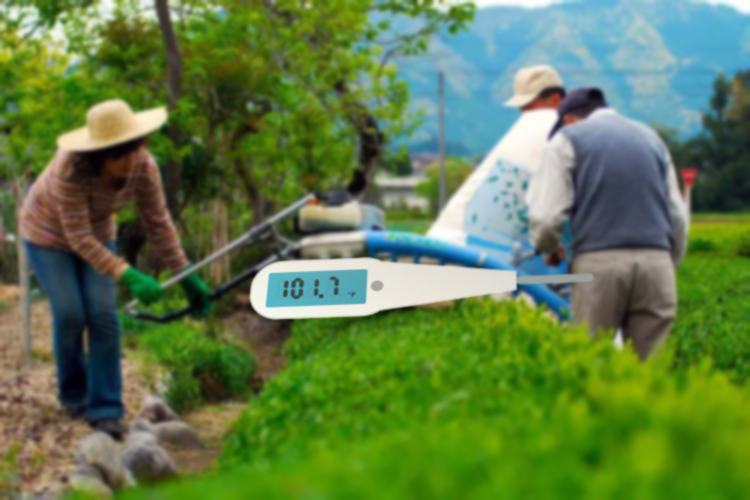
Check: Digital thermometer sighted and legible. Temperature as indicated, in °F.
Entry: 101.7 °F
